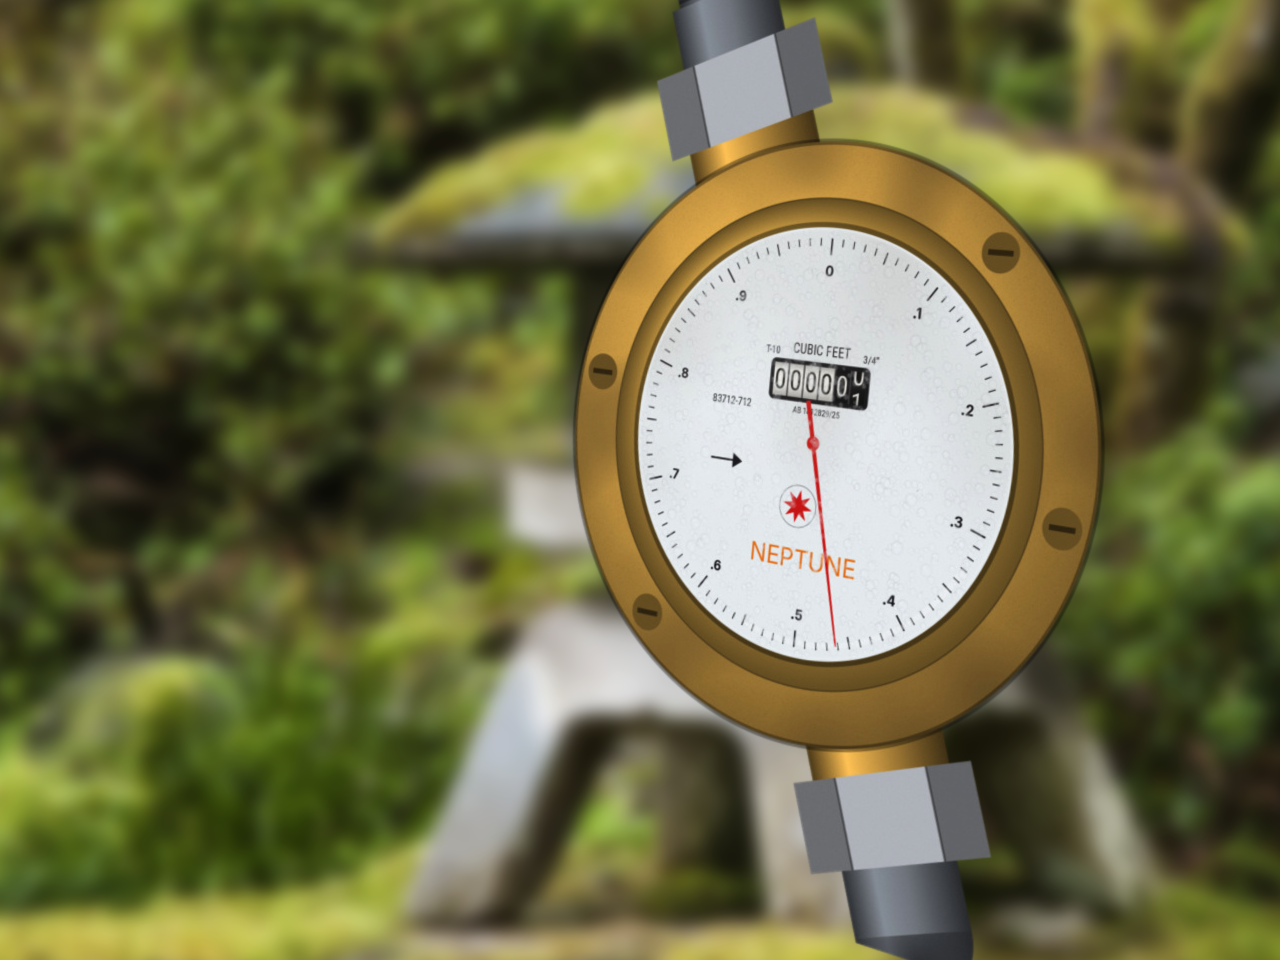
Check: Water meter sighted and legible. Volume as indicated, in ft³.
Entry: 0.46 ft³
